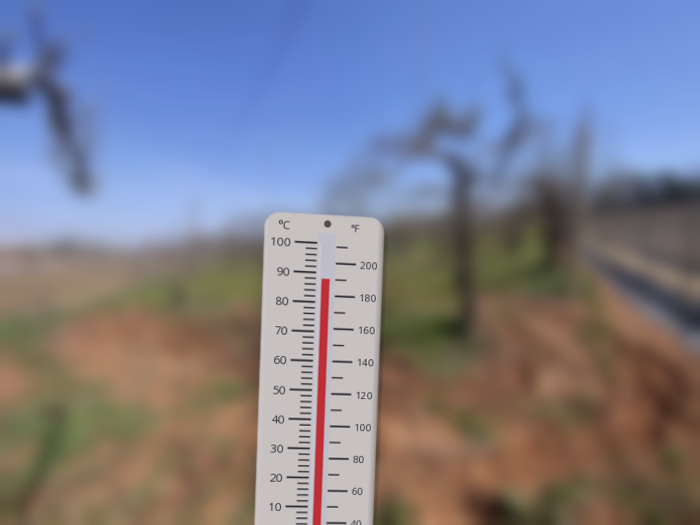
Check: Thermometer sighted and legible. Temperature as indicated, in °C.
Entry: 88 °C
